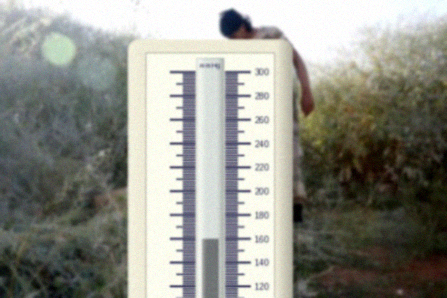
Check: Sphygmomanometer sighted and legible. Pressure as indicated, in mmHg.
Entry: 160 mmHg
